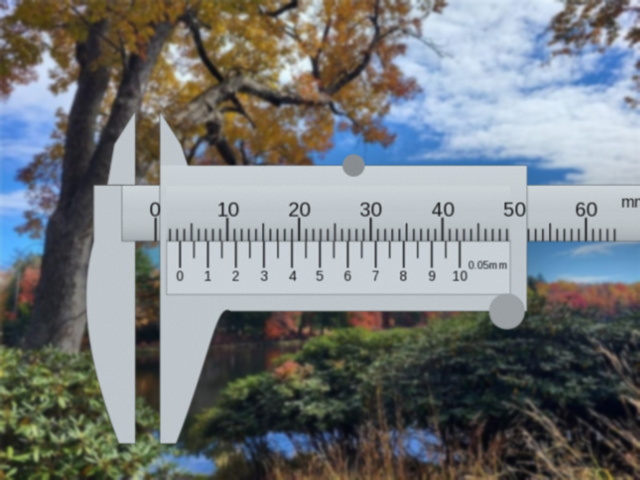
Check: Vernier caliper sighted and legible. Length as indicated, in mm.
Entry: 3.4 mm
